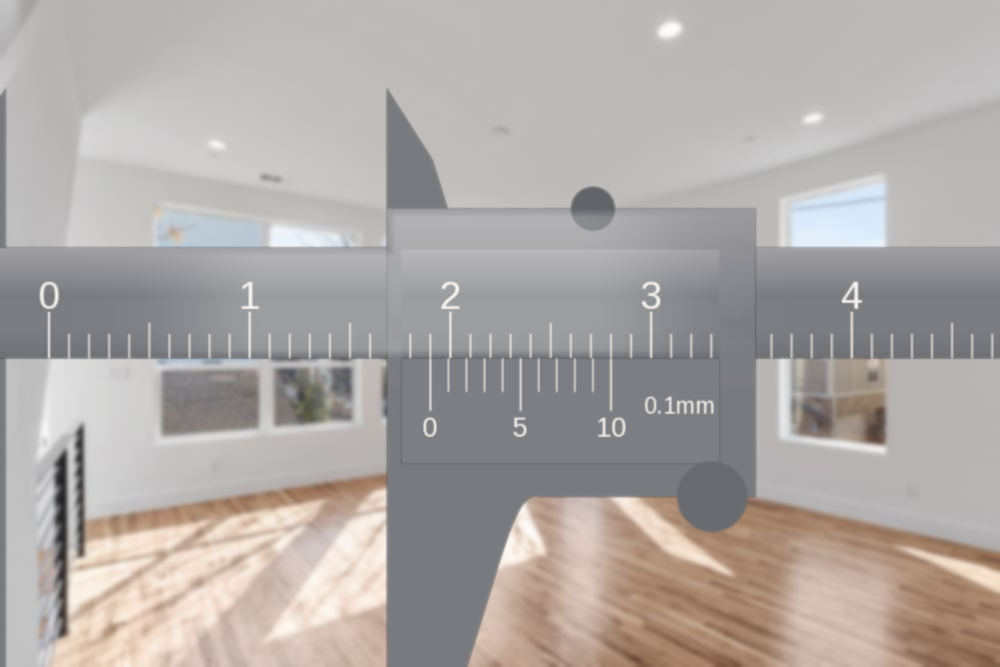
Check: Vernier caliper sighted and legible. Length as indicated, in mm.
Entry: 19.0 mm
